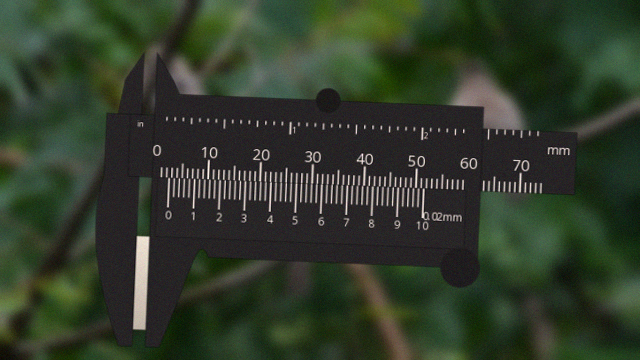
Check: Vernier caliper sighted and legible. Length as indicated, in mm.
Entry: 2.5 mm
